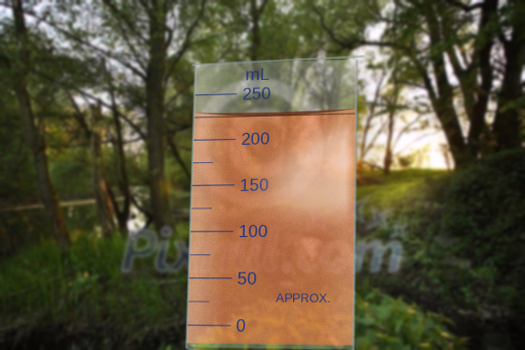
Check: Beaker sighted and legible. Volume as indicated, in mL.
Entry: 225 mL
